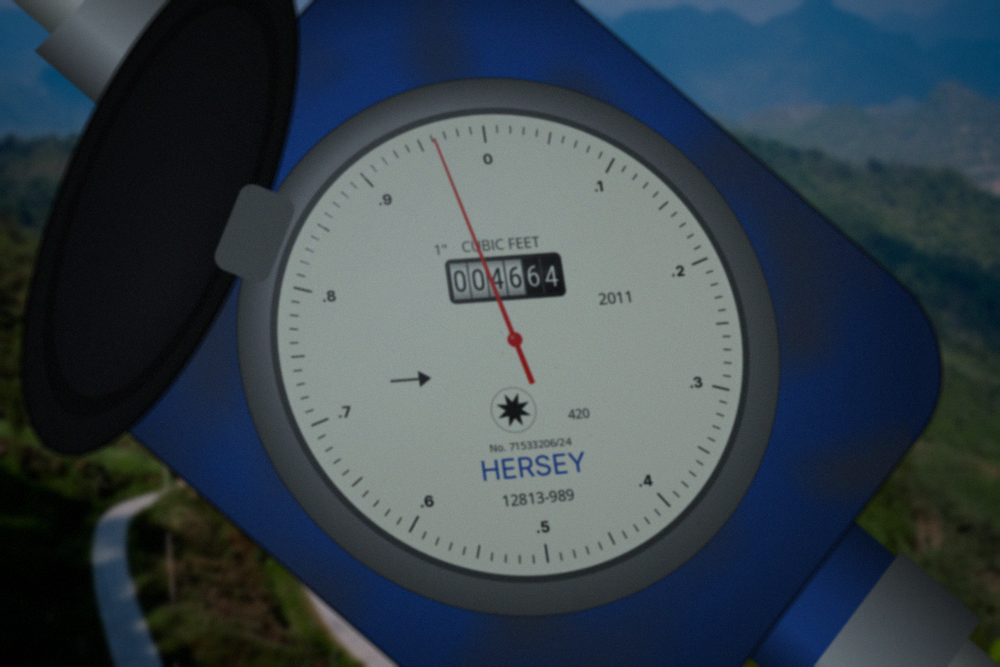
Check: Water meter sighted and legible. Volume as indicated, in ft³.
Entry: 4663.96 ft³
